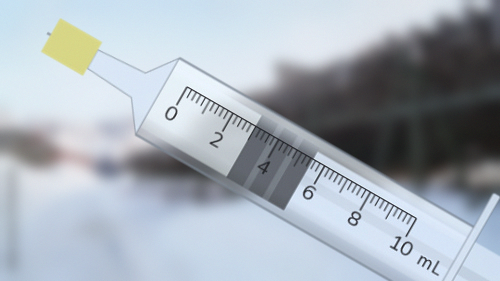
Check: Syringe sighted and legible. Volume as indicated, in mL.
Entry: 3 mL
